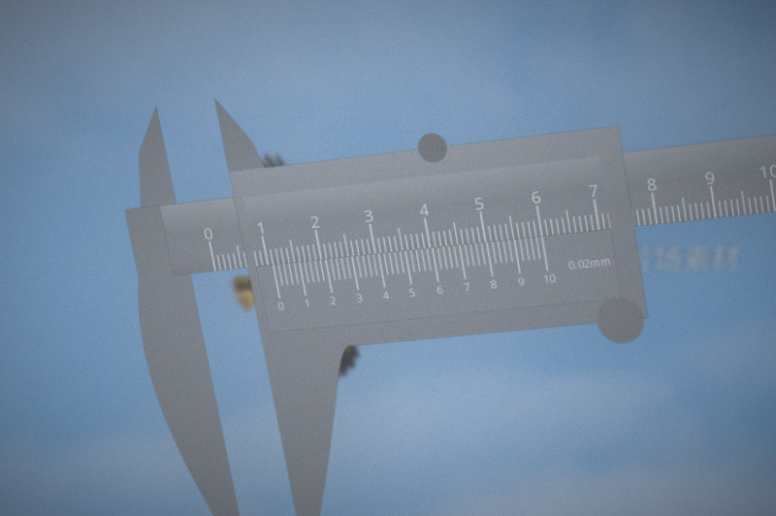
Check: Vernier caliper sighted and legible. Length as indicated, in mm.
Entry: 11.0 mm
